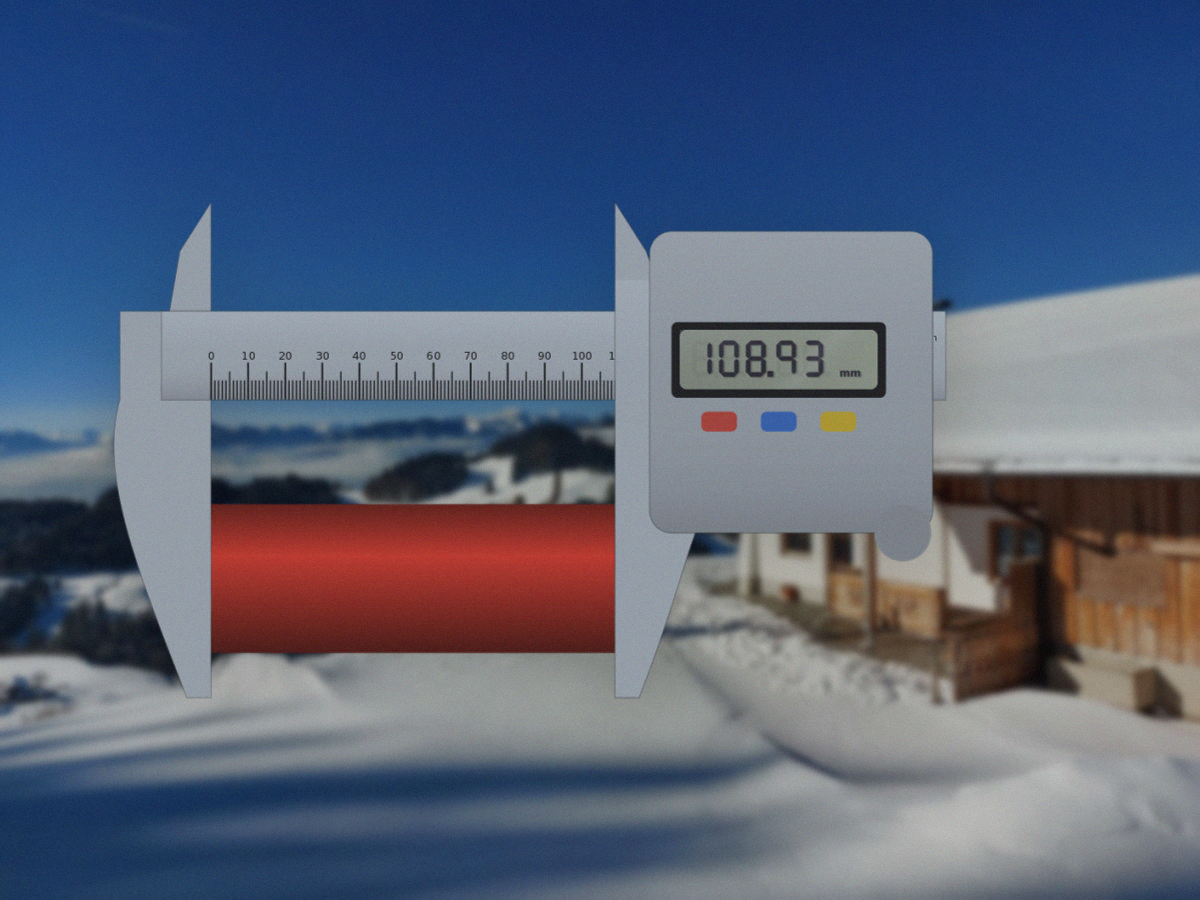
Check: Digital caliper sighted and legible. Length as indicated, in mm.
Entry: 108.93 mm
